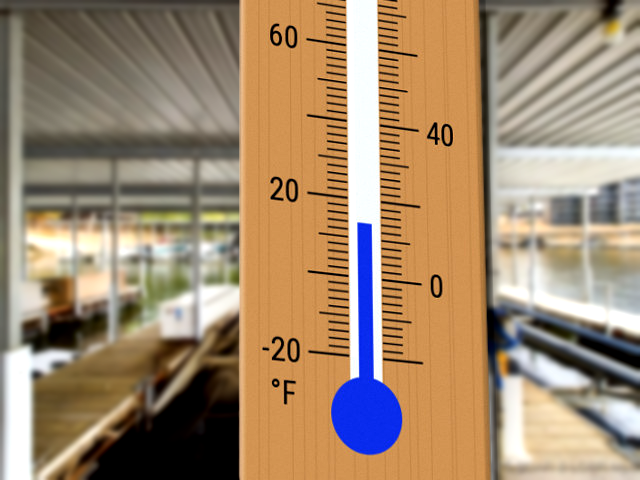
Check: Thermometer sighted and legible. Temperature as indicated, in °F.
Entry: 14 °F
